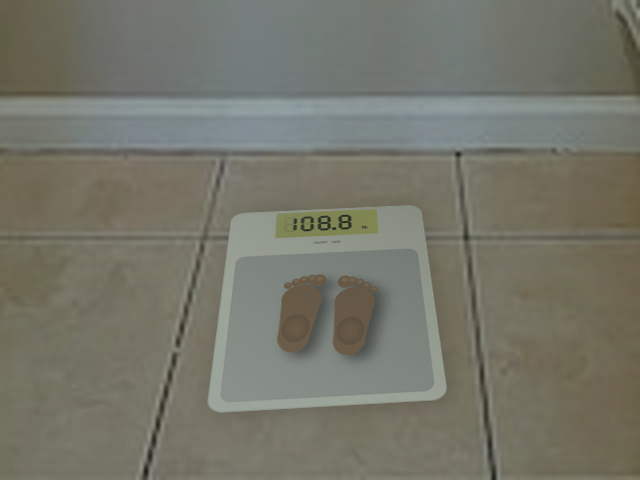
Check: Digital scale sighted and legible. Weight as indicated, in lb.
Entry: 108.8 lb
